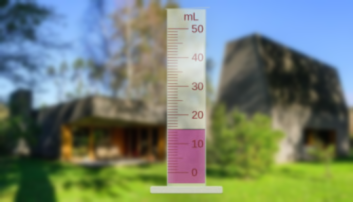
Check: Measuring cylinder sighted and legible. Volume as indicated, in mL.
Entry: 15 mL
